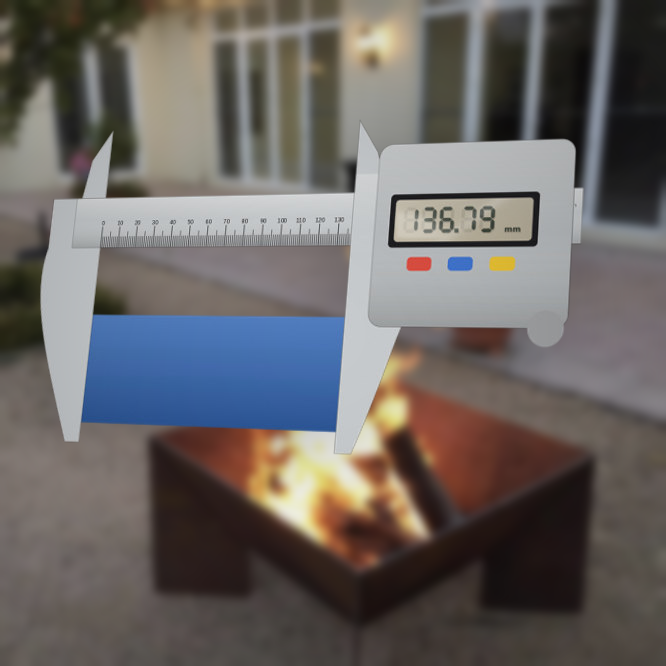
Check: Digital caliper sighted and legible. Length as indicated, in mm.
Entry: 136.79 mm
